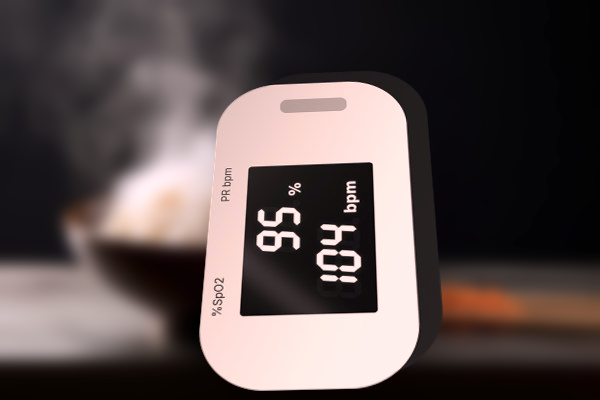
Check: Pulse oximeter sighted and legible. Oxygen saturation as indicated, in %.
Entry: 95 %
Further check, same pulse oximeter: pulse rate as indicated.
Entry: 104 bpm
